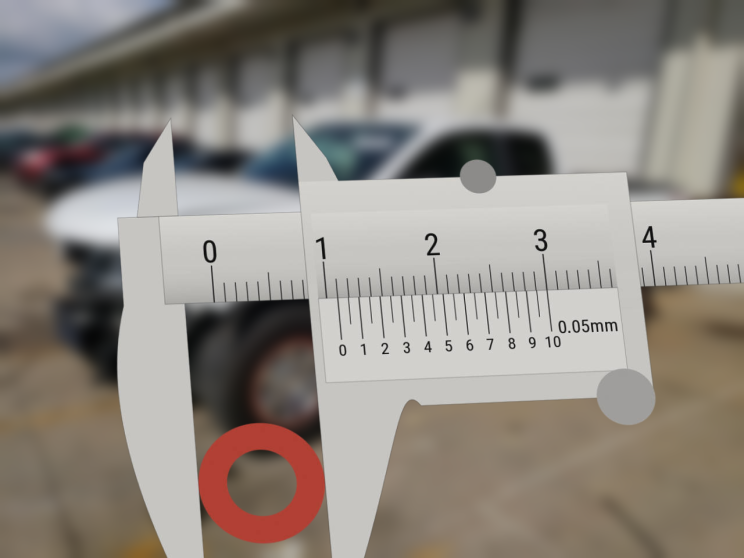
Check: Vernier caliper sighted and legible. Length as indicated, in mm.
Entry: 11.0 mm
